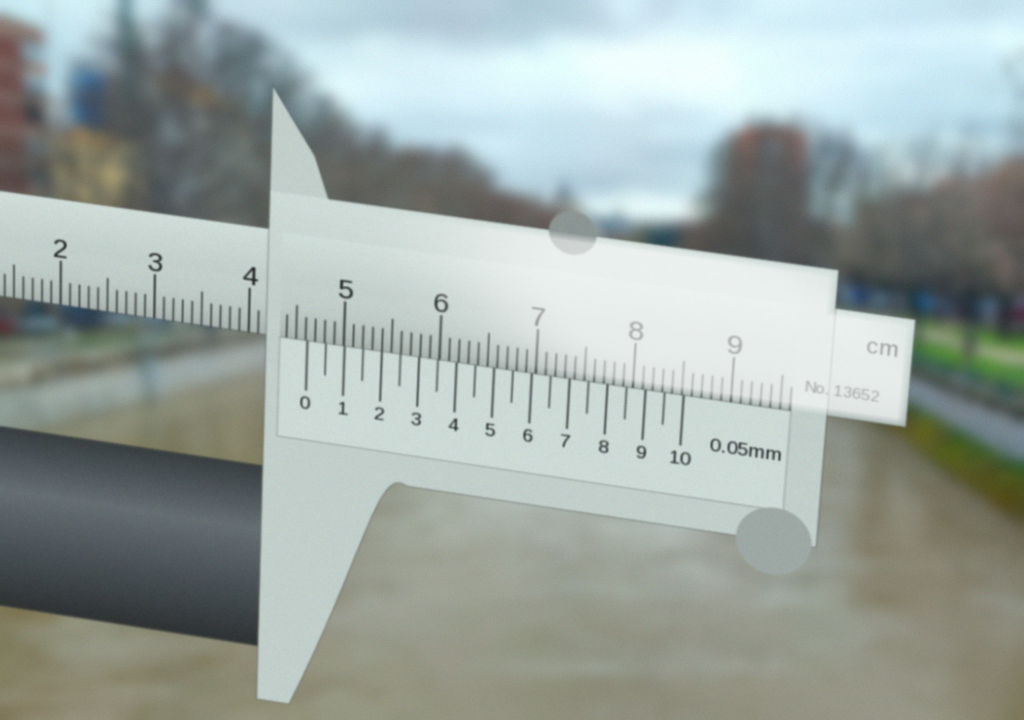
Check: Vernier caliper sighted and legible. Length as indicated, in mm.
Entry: 46.2 mm
